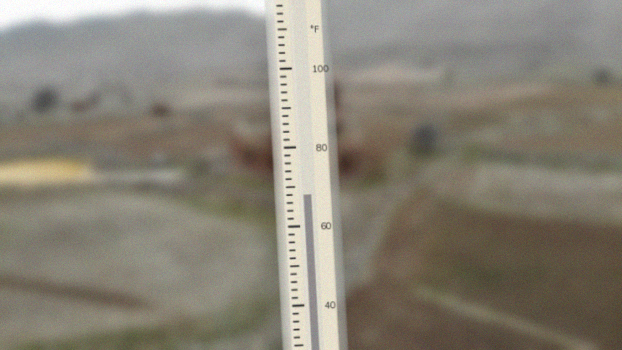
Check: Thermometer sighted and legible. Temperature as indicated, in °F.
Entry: 68 °F
